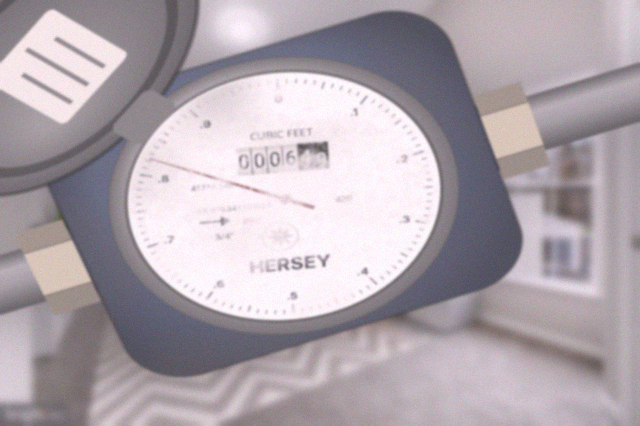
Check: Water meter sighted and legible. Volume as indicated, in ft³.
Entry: 648.82 ft³
